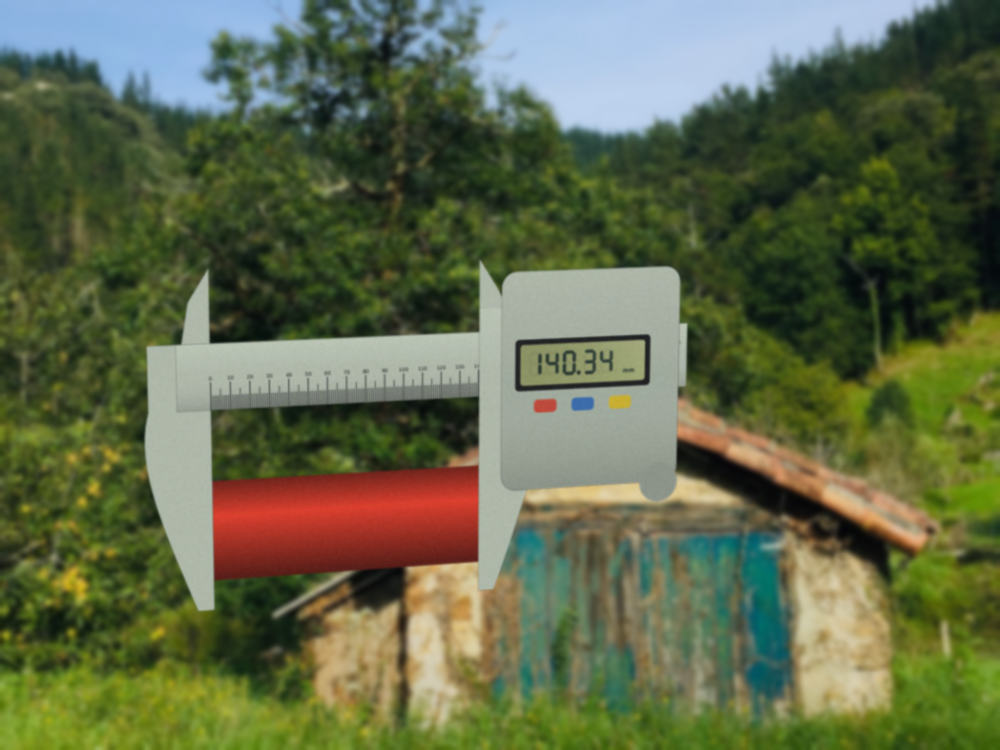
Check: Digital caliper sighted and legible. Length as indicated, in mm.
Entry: 140.34 mm
